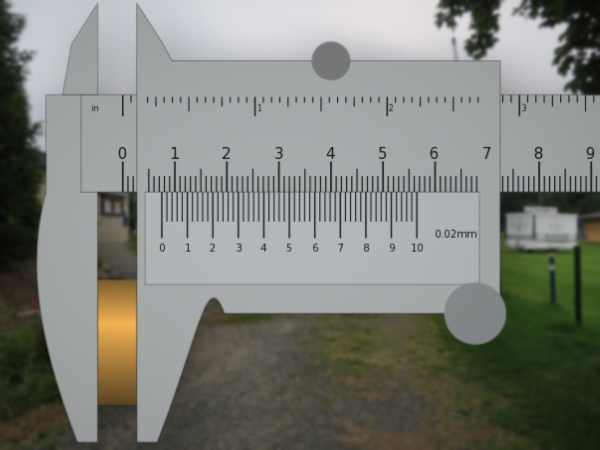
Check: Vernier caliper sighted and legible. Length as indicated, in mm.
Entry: 7.5 mm
